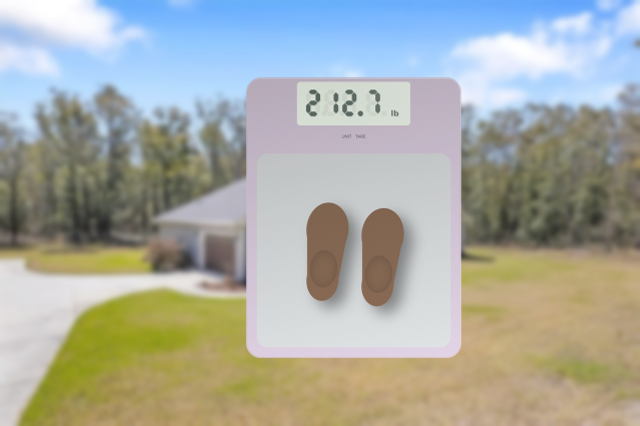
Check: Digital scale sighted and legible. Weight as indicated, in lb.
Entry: 212.7 lb
